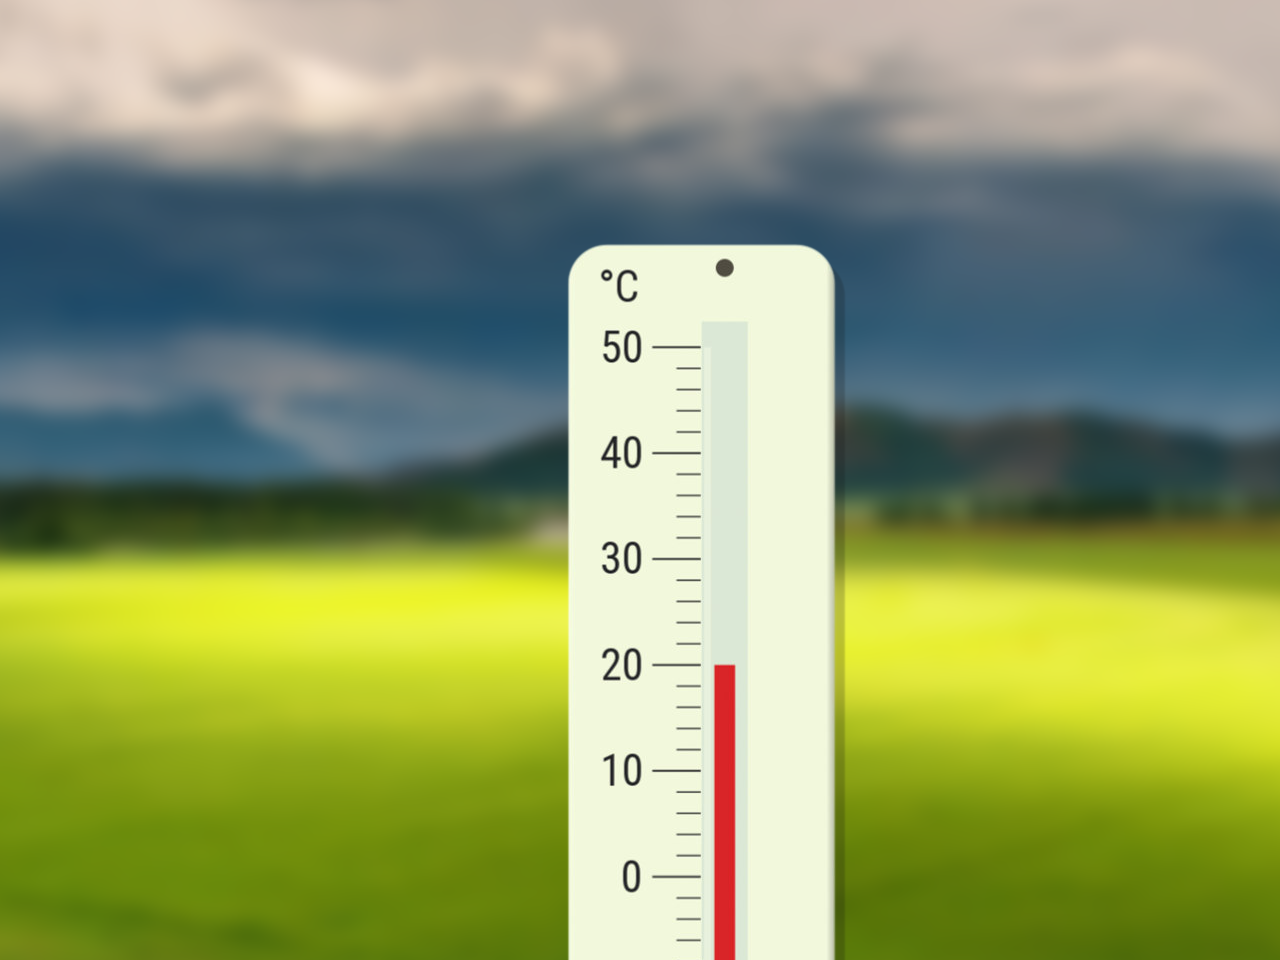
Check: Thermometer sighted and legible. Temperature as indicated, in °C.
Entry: 20 °C
